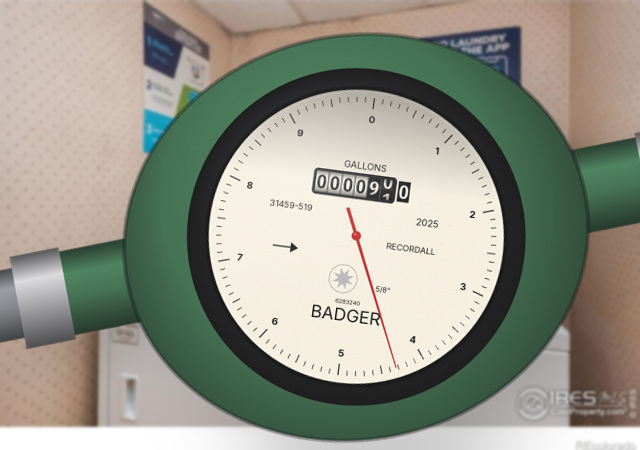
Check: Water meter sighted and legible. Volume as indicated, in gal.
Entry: 904.3 gal
